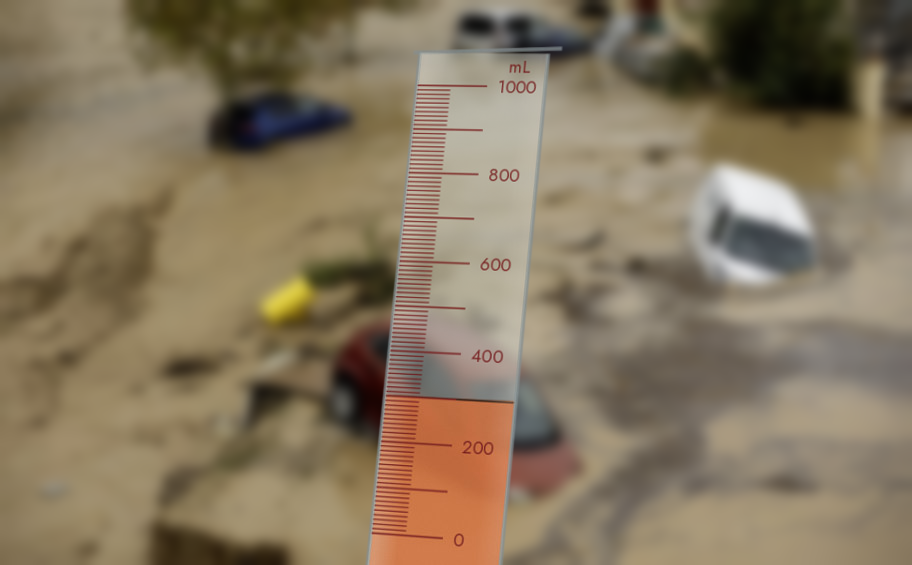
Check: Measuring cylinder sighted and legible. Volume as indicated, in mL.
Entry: 300 mL
